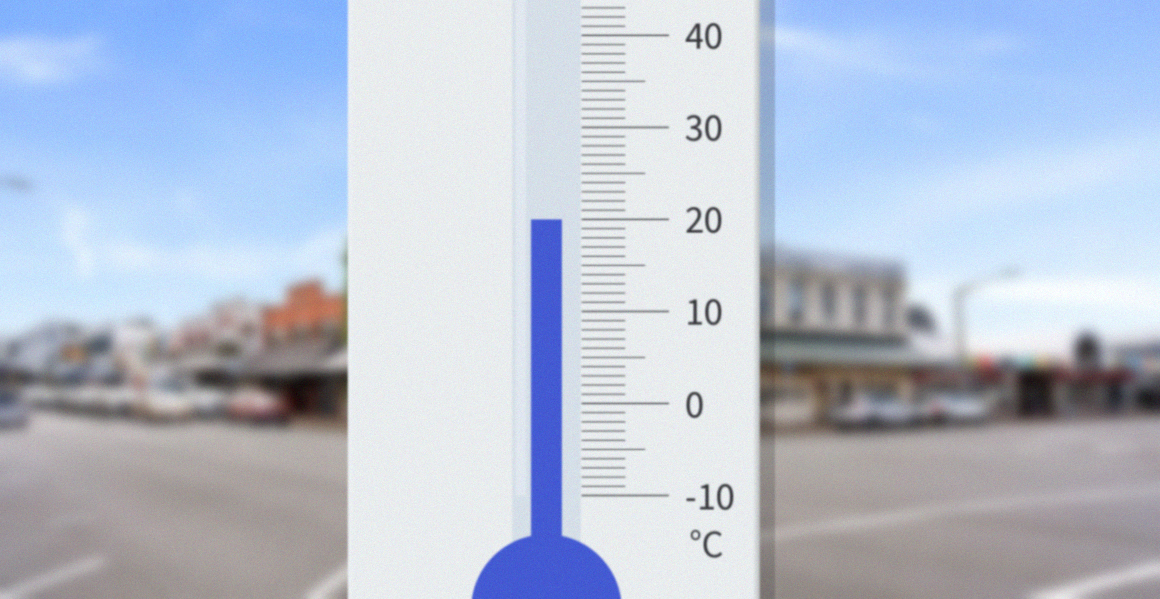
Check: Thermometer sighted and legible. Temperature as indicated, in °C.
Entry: 20 °C
